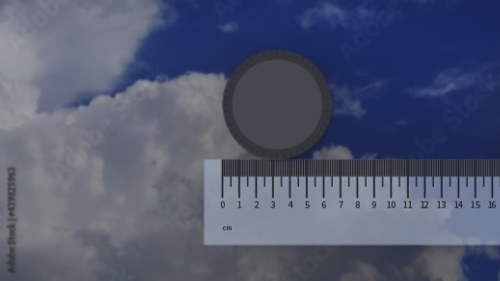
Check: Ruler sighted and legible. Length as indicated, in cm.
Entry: 6.5 cm
